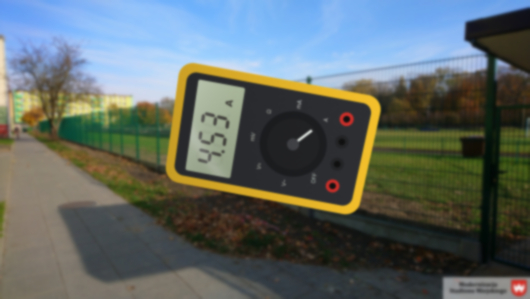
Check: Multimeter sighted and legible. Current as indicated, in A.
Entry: 4.53 A
